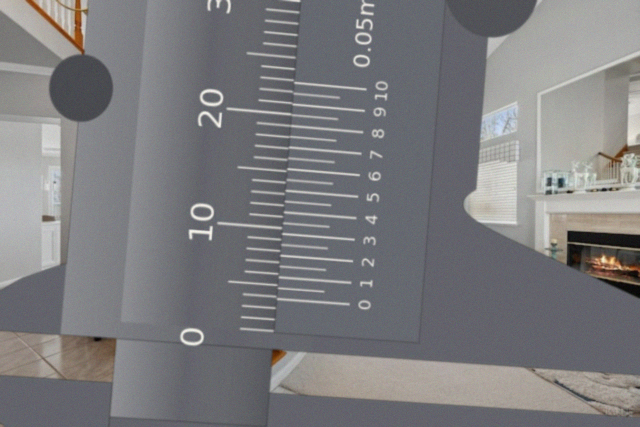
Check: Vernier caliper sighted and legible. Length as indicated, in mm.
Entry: 3.8 mm
